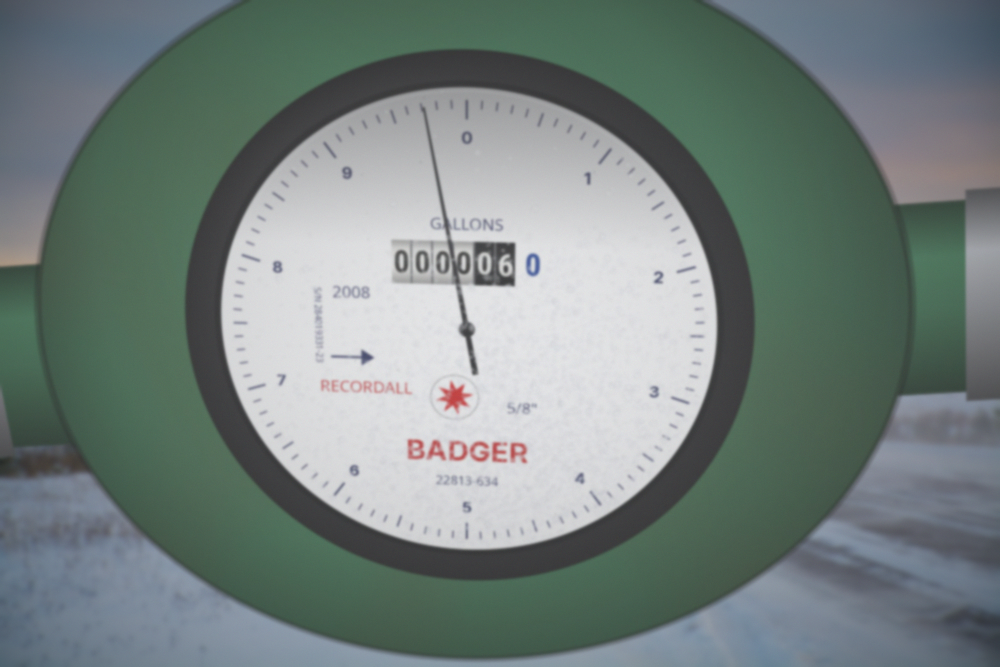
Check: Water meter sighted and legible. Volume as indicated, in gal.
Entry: 59.7 gal
